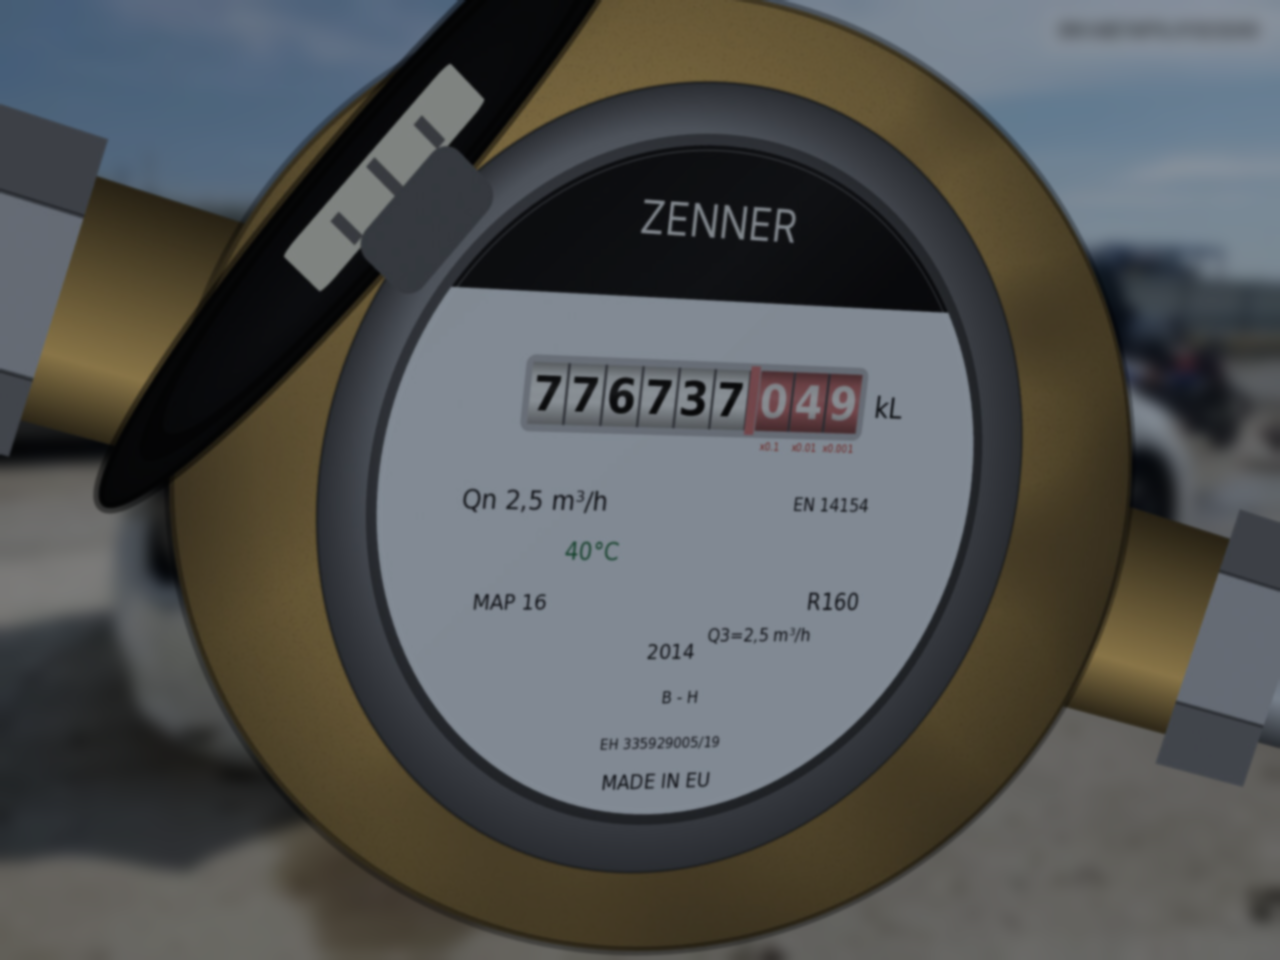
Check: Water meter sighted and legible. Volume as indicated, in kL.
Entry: 776737.049 kL
